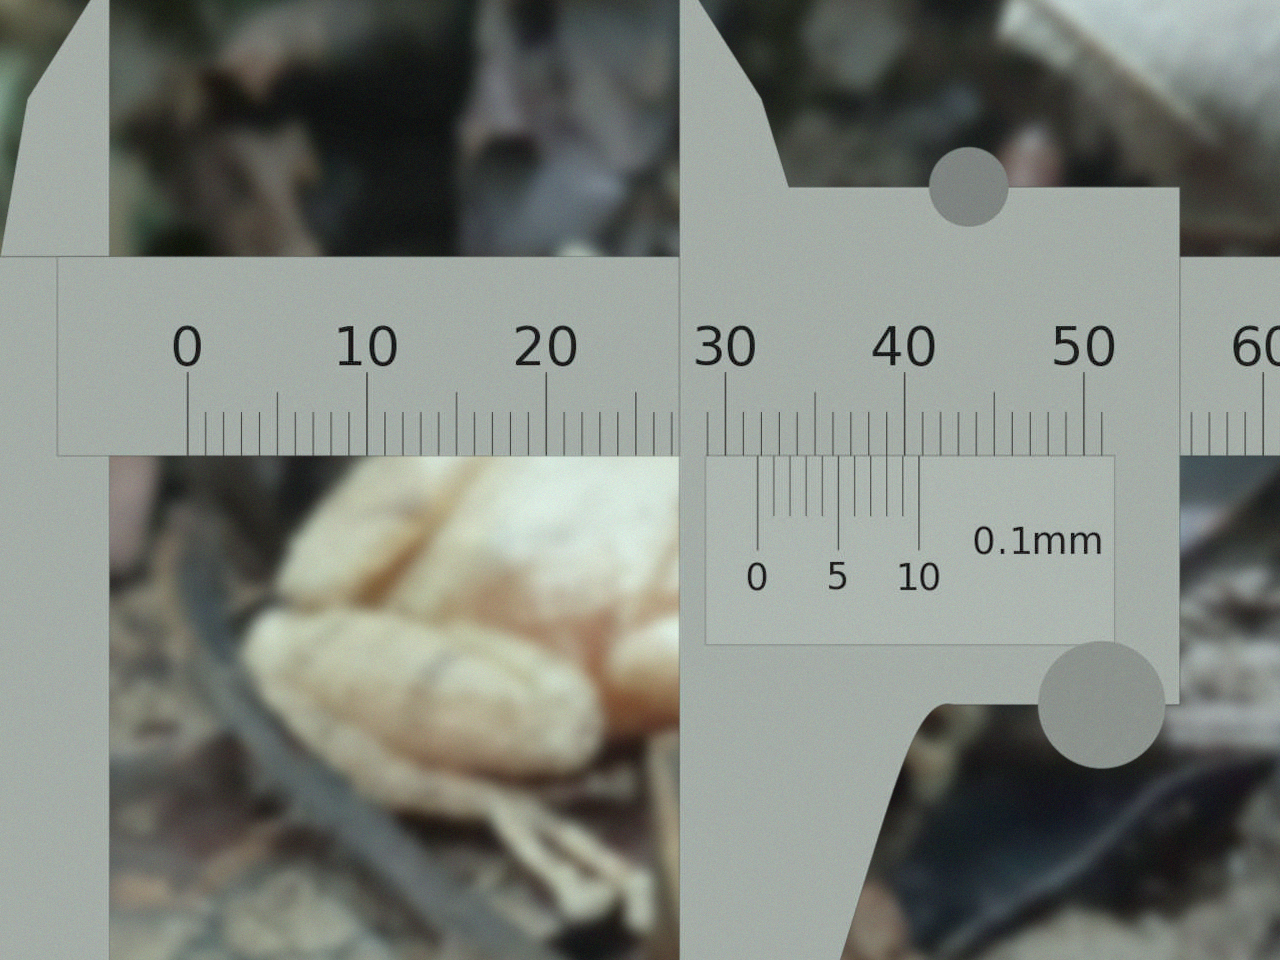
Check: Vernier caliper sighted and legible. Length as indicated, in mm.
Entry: 31.8 mm
